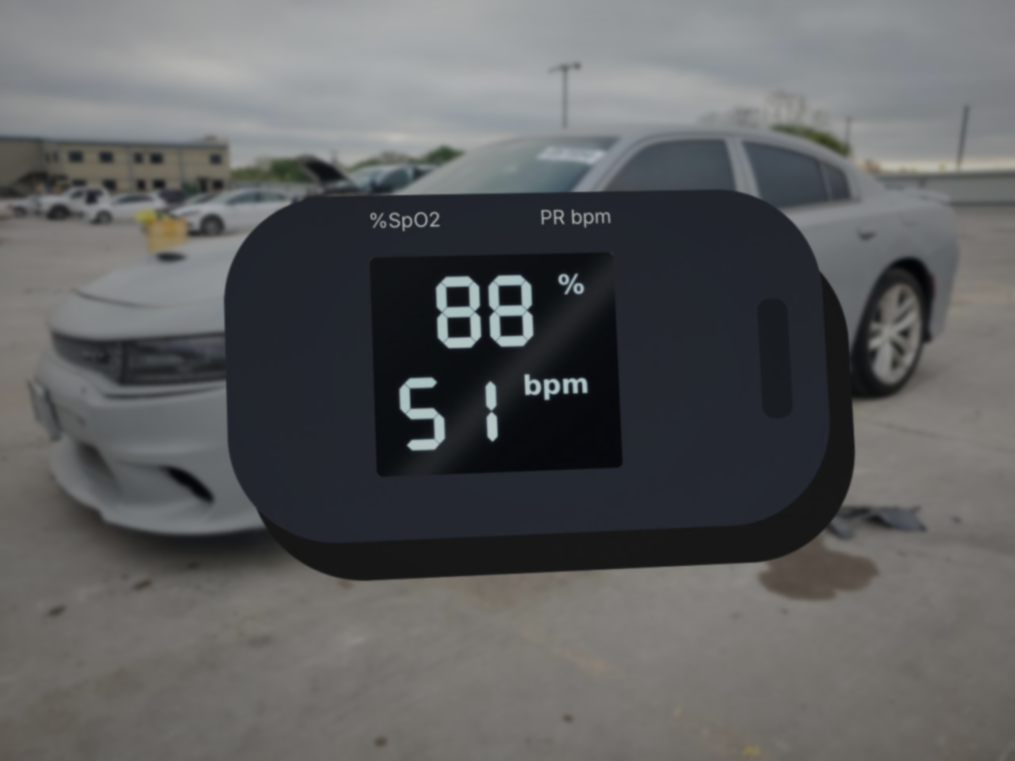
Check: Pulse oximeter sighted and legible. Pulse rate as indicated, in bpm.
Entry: 51 bpm
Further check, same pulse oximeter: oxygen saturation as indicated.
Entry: 88 %
